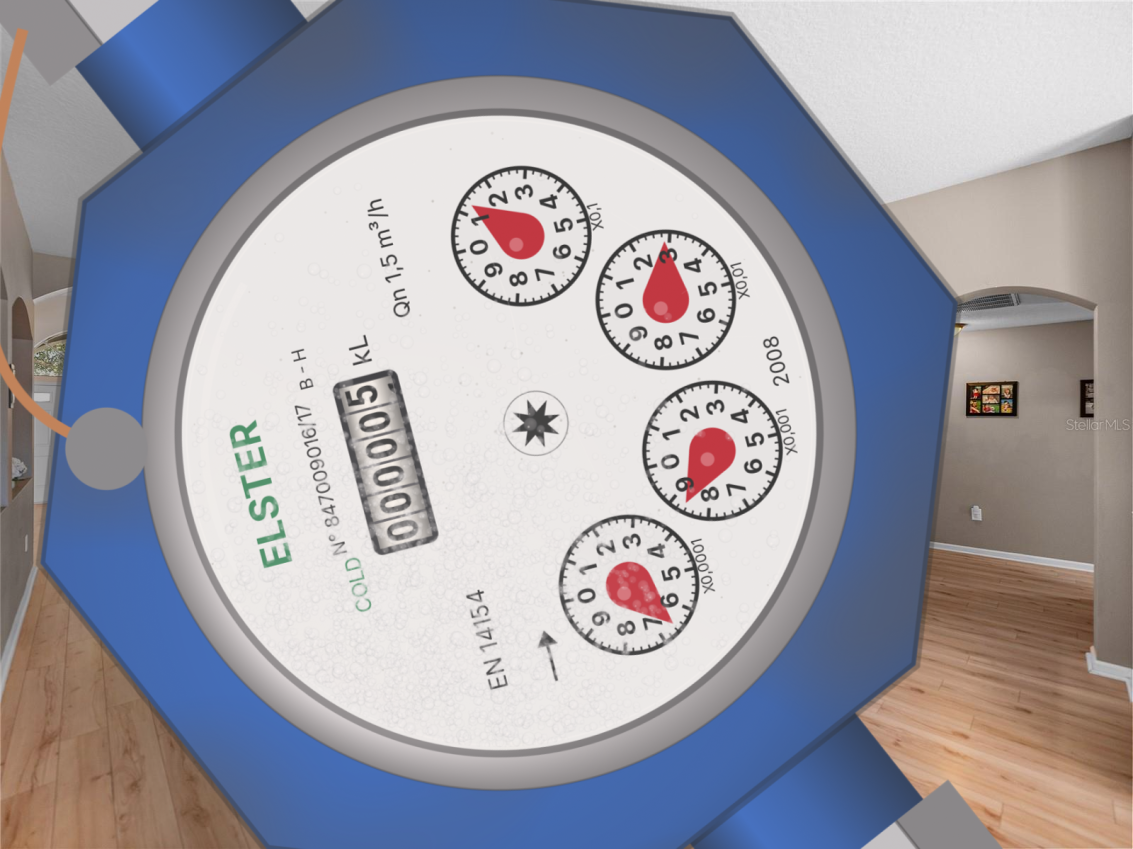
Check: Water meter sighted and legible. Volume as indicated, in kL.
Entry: 5.1286 kL
